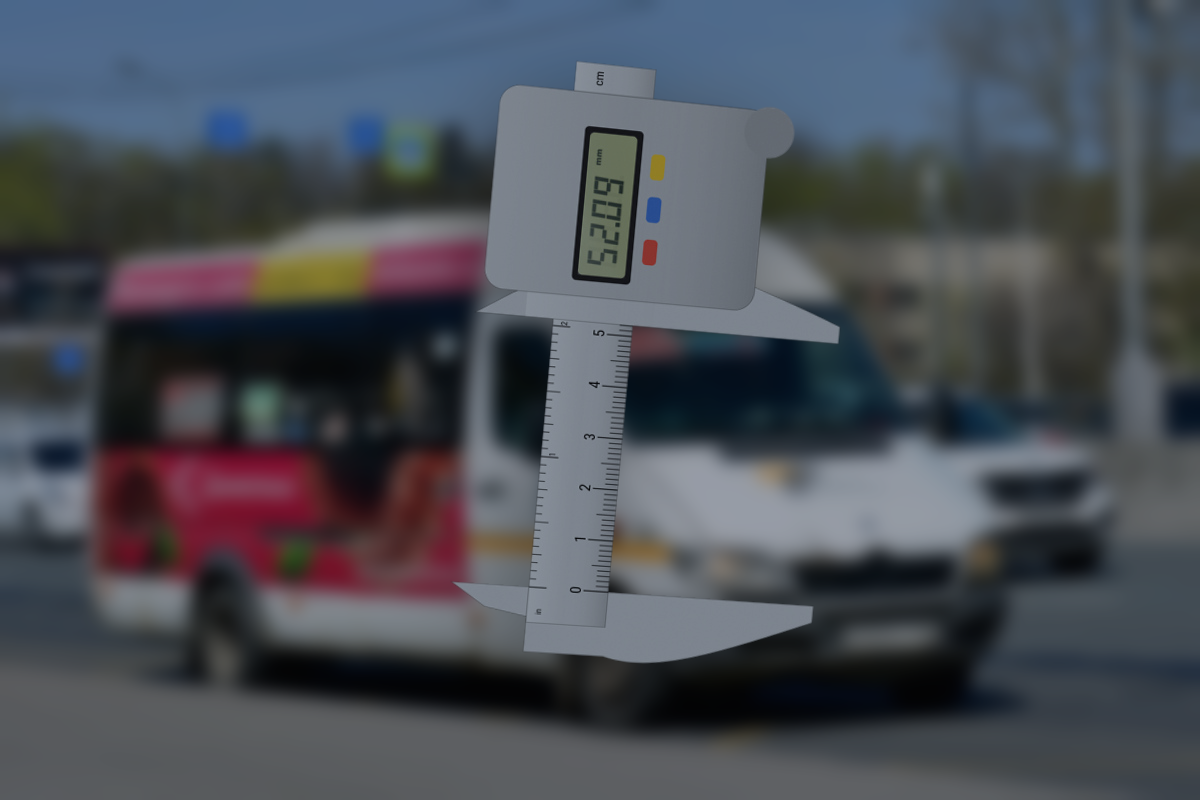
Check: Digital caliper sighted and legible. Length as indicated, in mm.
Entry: 52.09 mm
